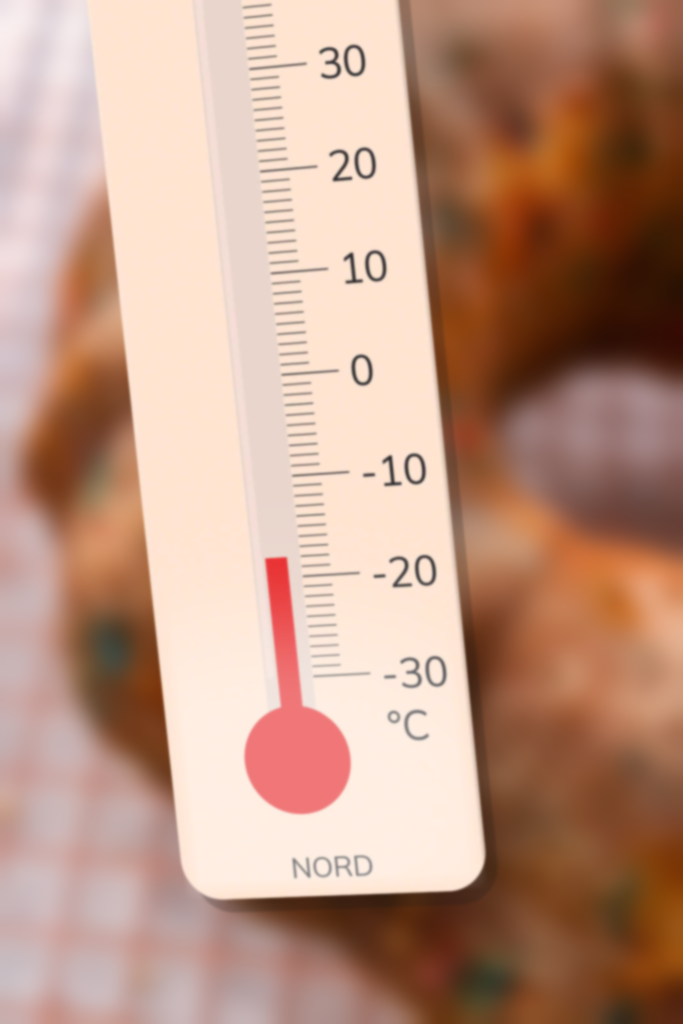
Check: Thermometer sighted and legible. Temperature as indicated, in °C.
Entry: -18 °C
